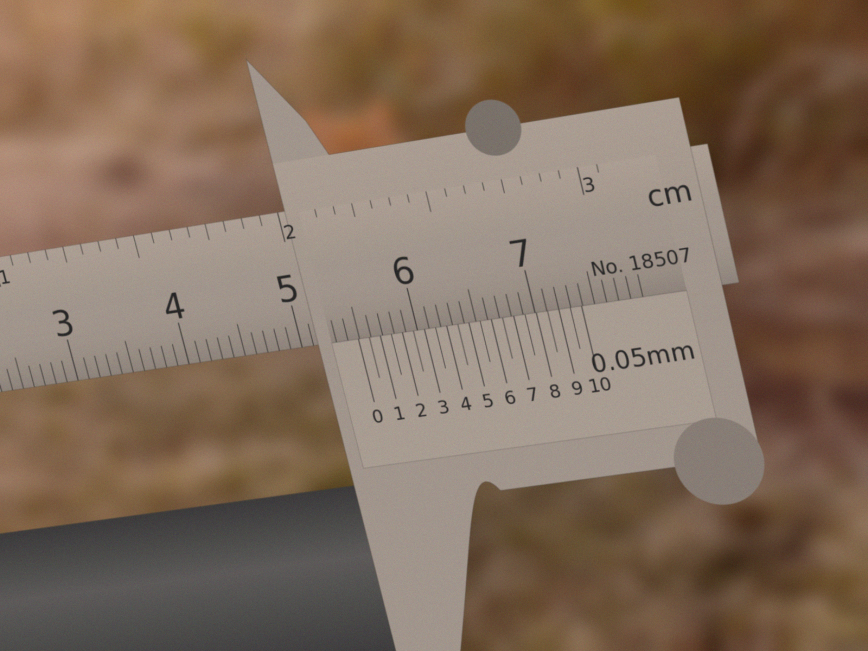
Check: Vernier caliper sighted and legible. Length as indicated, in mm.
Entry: 54.9 mm
